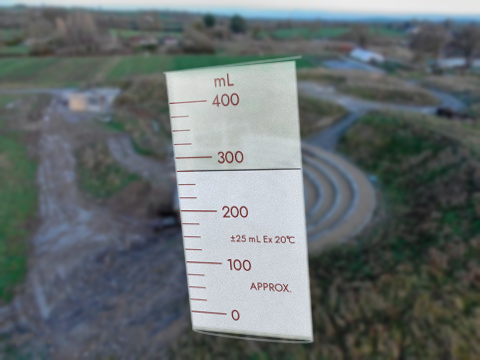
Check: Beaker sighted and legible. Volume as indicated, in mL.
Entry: 275 mL
